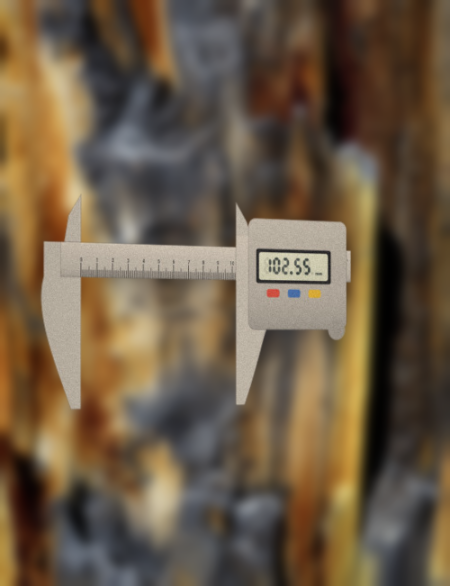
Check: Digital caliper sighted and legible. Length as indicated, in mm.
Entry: 102.55 mm
